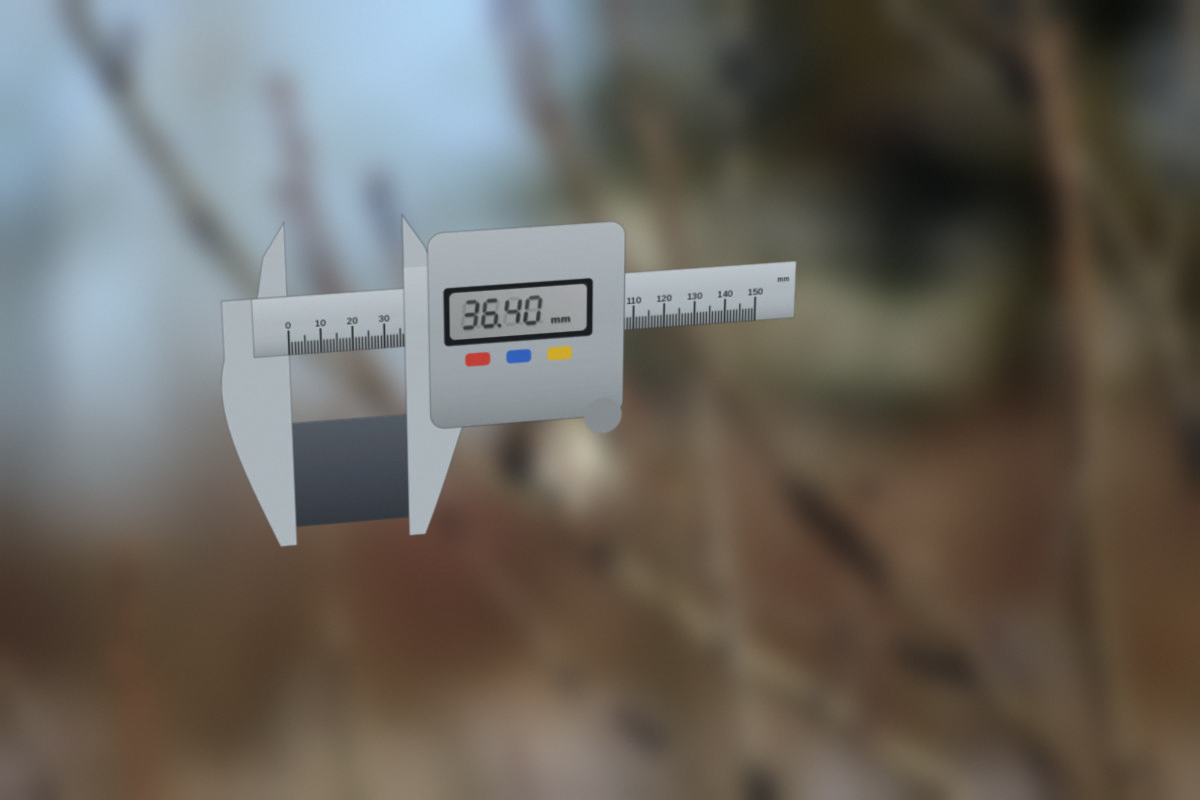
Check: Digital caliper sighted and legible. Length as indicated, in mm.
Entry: 36.40 mm
